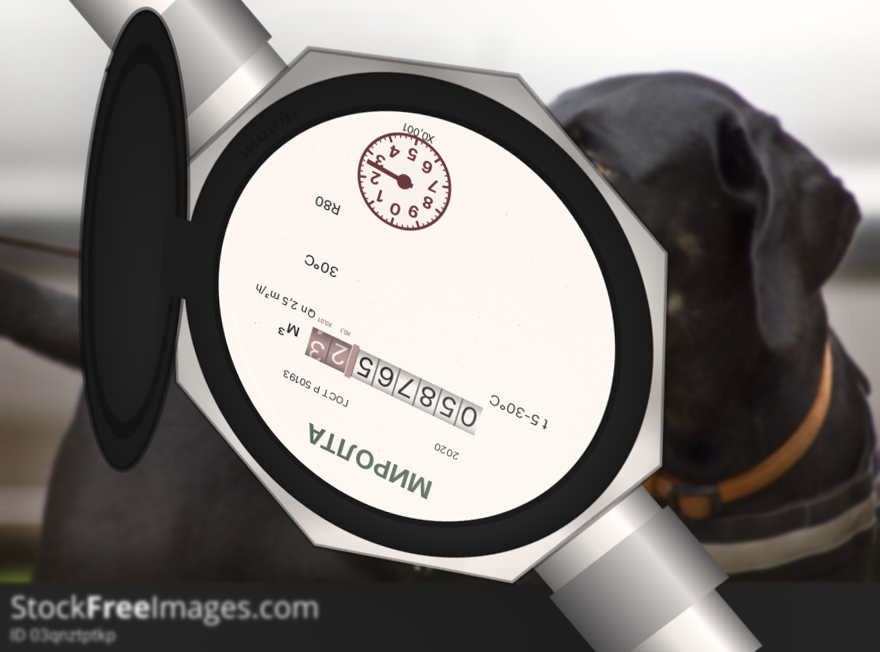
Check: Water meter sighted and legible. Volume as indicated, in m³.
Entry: 58765.232 m³
